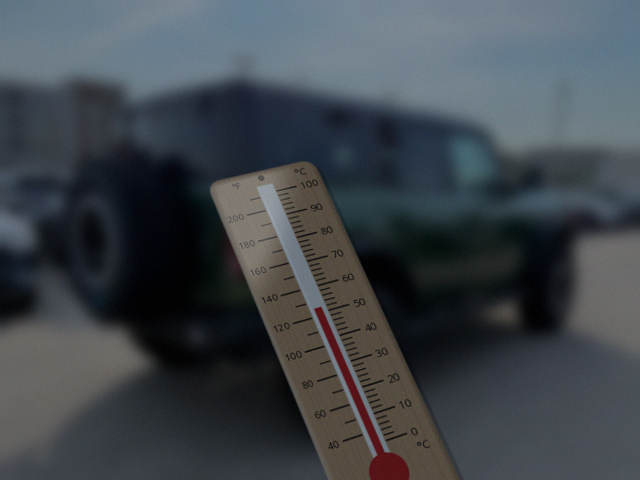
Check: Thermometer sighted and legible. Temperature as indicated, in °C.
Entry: 52 °C
